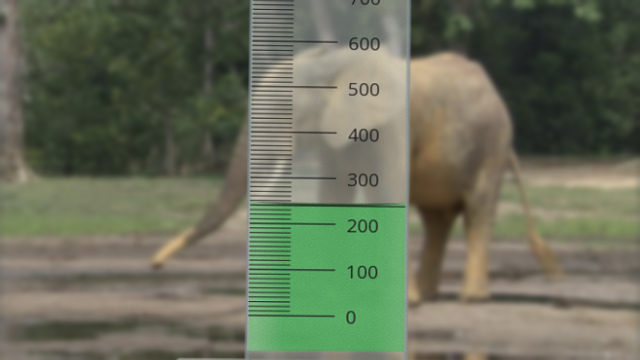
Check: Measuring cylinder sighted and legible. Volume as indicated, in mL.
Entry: 240 mL
